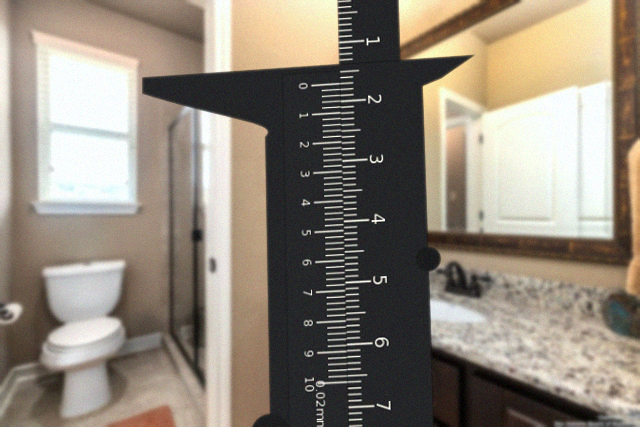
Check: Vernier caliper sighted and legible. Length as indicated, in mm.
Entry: 17.0 mm
